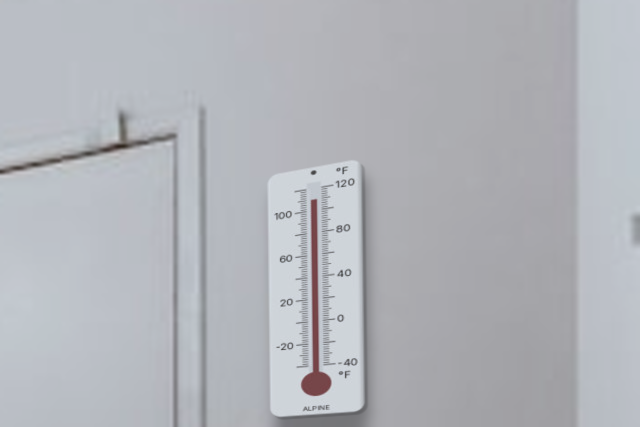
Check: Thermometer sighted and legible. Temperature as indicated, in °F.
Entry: 110 °F
